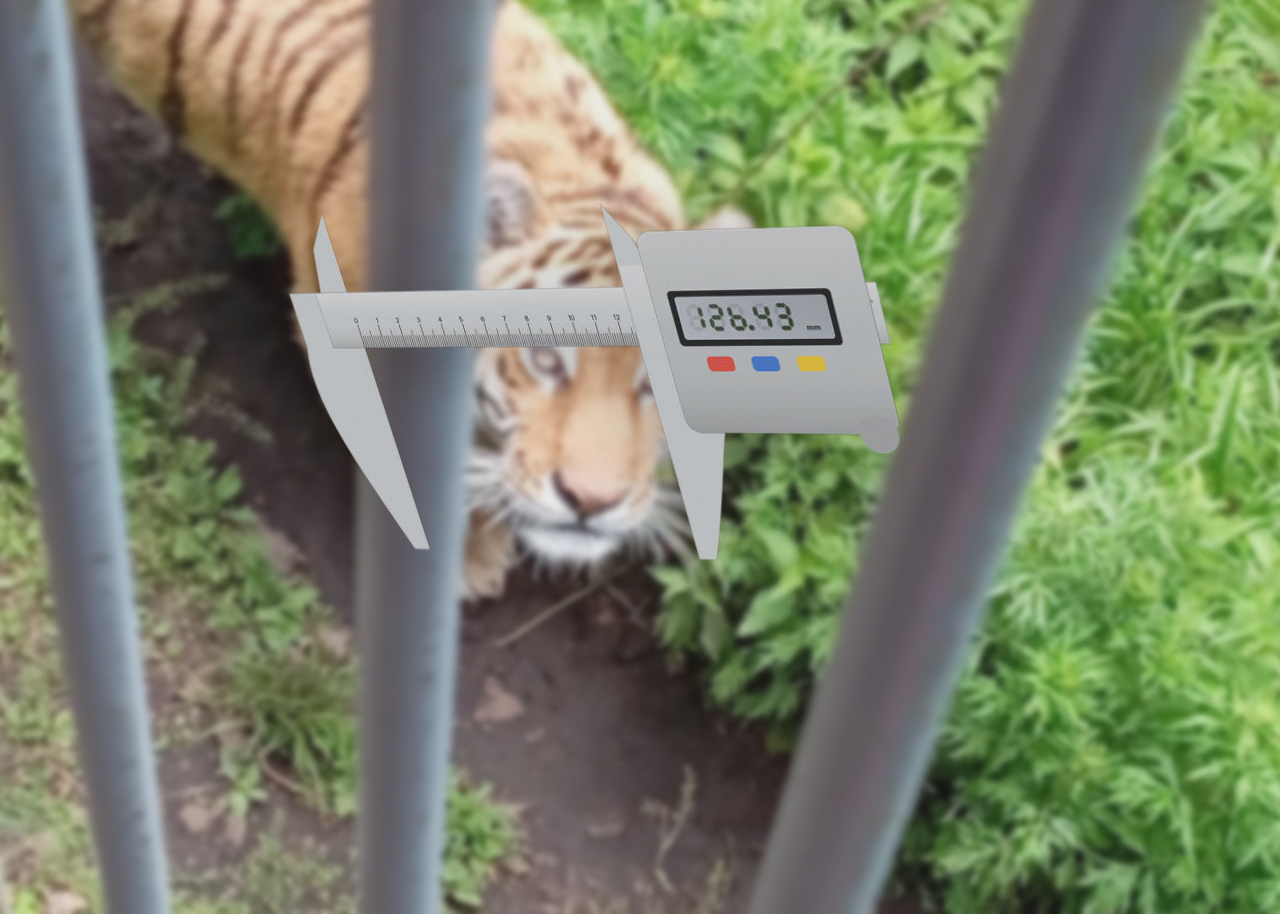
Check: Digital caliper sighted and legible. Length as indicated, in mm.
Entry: 126.43 mm
